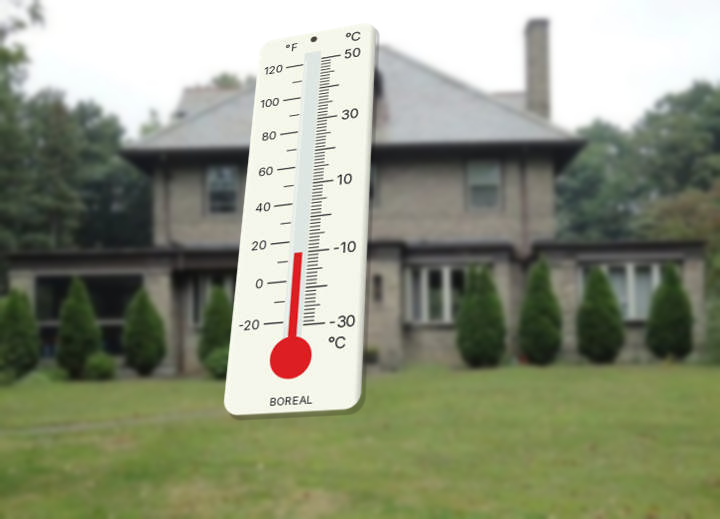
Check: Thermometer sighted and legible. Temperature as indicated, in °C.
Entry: -10 °C
